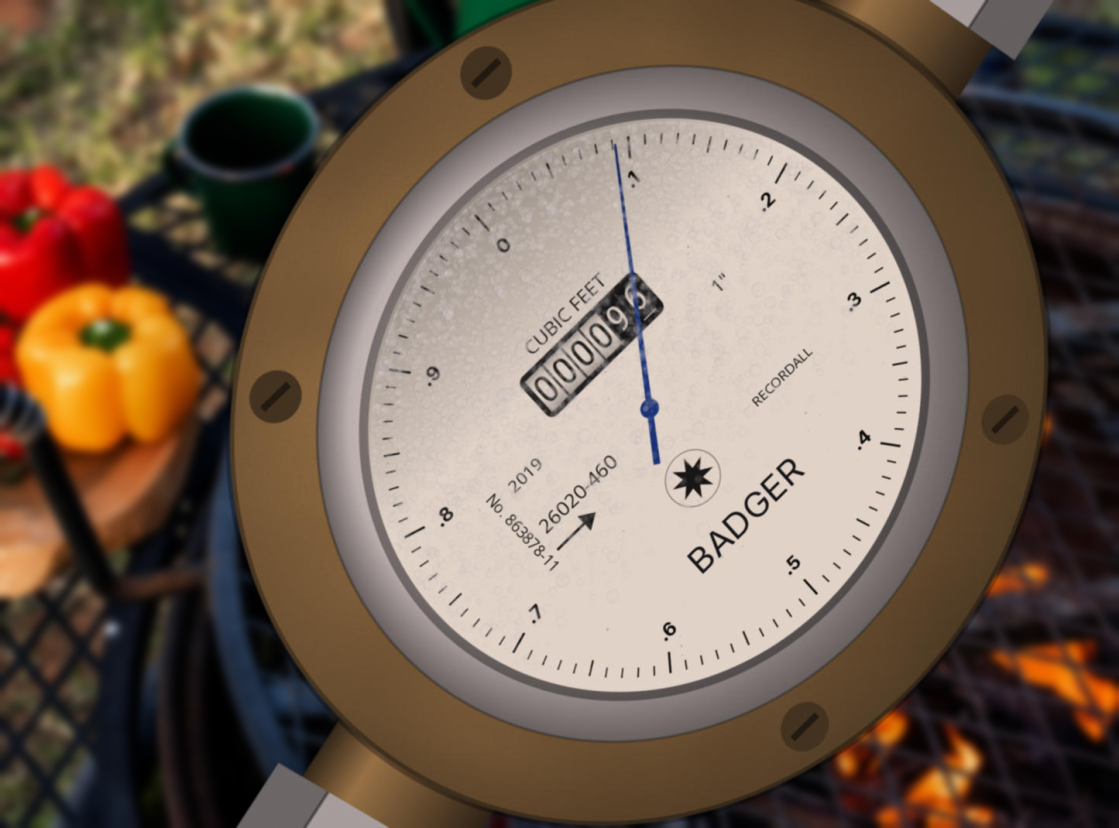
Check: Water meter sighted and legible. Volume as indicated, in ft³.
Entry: 96.09 ft³
